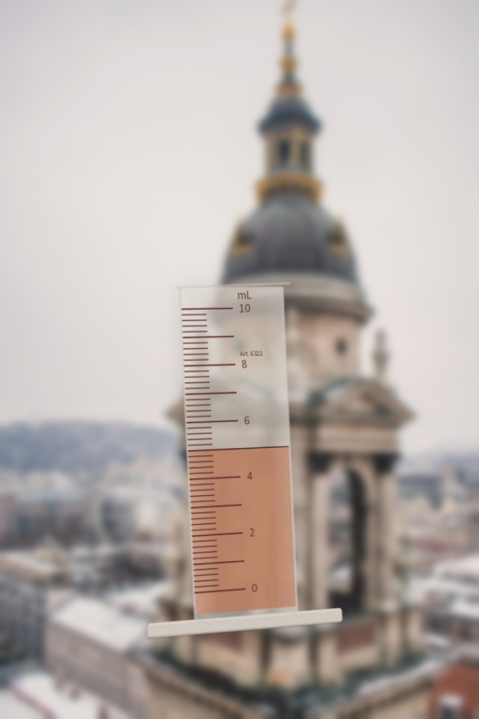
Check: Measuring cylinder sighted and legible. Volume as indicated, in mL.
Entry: 5 mL
